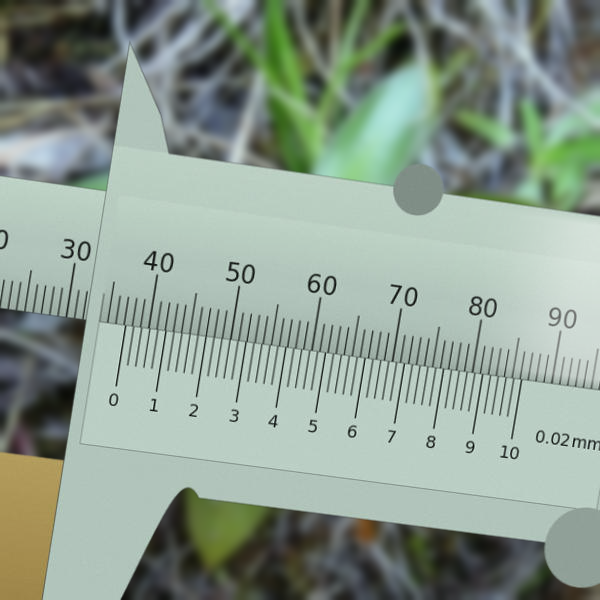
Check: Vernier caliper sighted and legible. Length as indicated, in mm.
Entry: 37.2 mm
